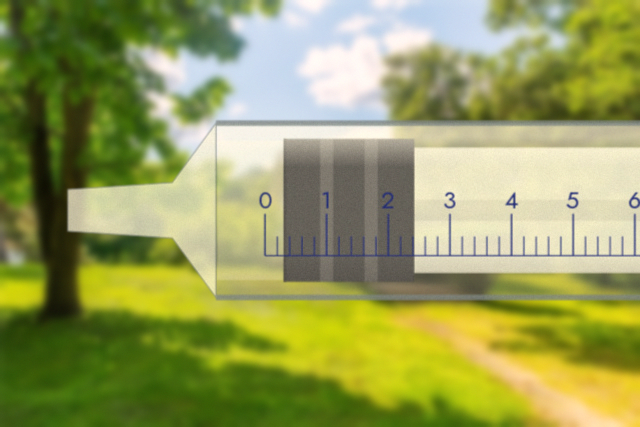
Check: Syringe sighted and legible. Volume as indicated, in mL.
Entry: 0.3 mL
